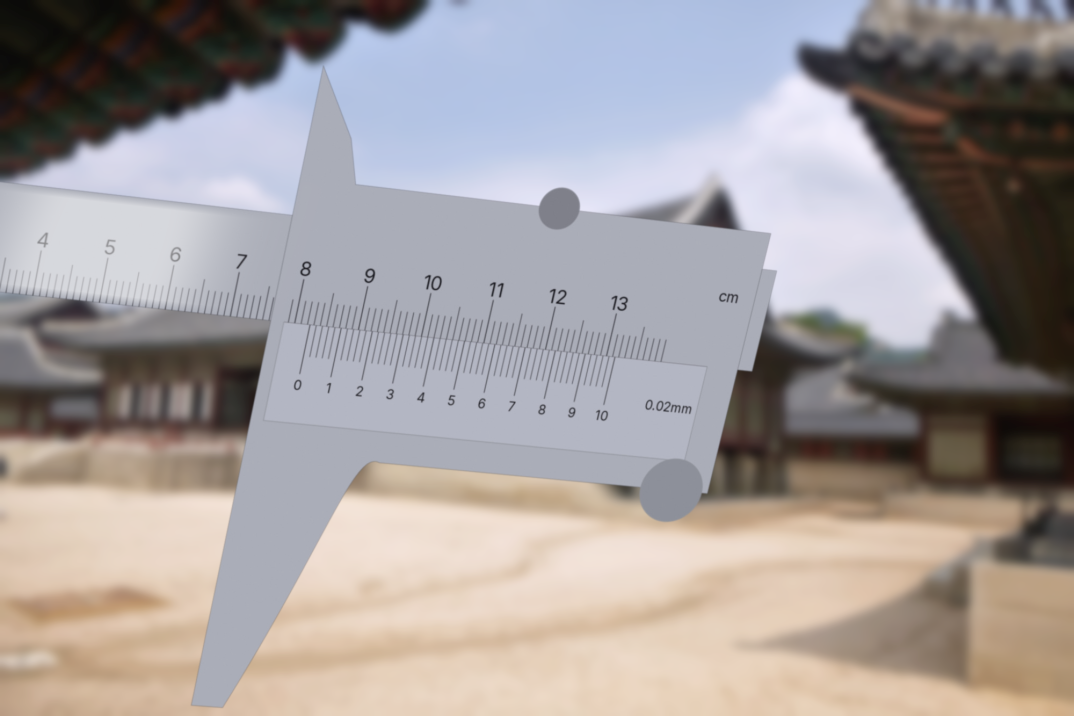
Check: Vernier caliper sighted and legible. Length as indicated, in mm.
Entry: 82.4 mm
